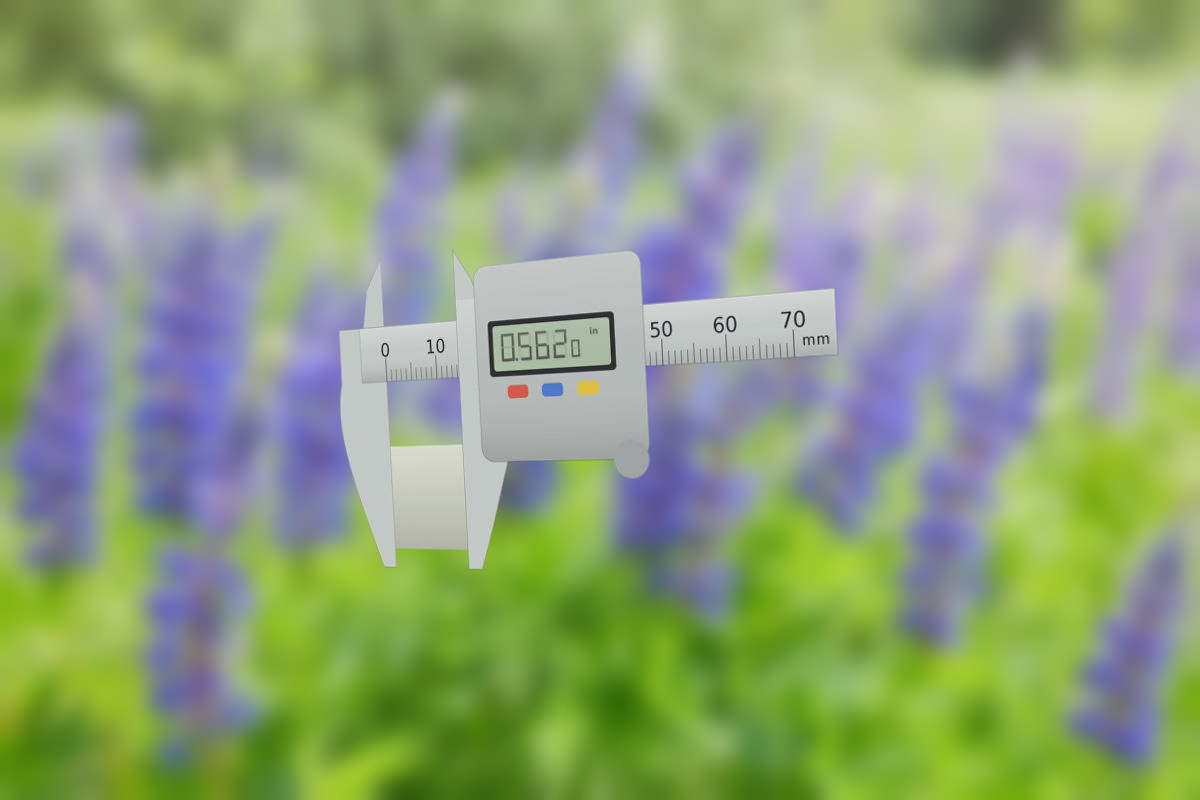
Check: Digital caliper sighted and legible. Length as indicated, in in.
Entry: 0.5620 in
